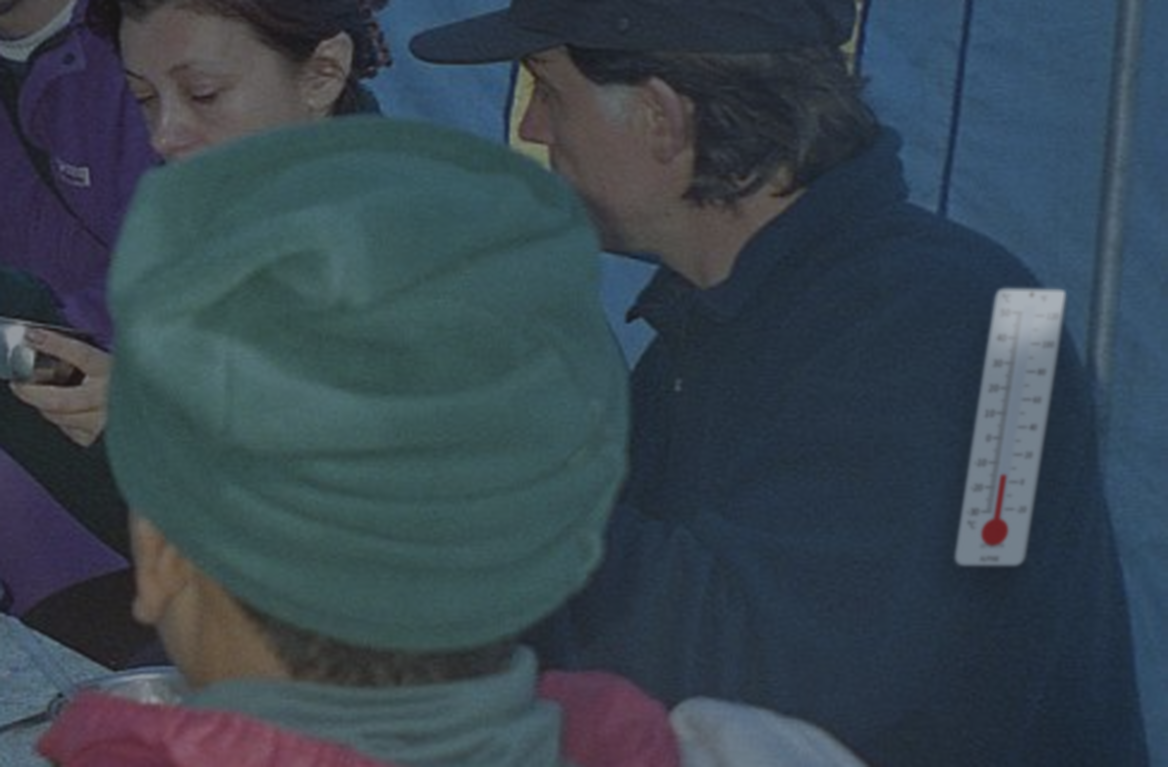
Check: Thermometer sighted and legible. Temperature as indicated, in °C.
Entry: -15 °C
